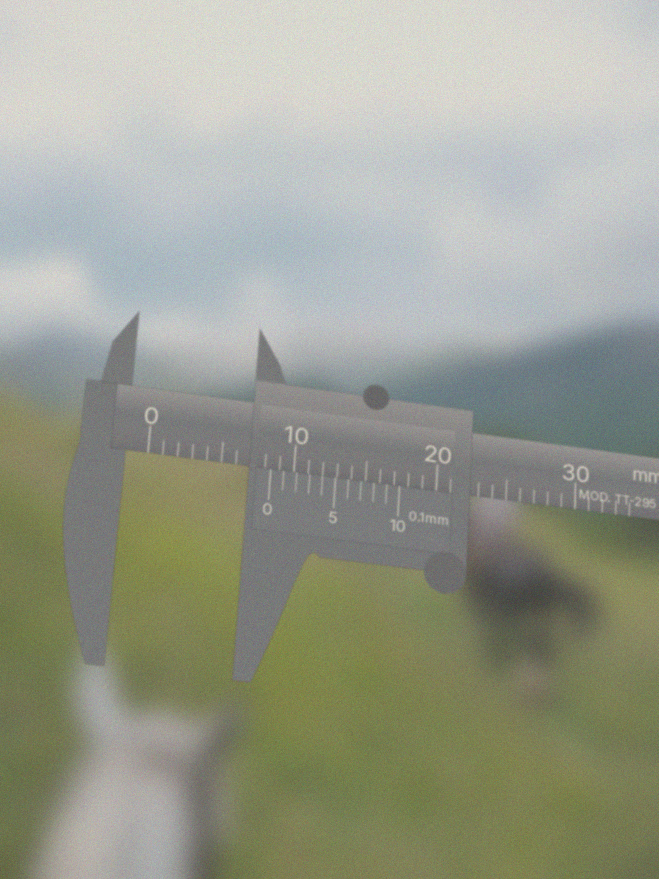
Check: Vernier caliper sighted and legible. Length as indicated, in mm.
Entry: 8.4 mm
